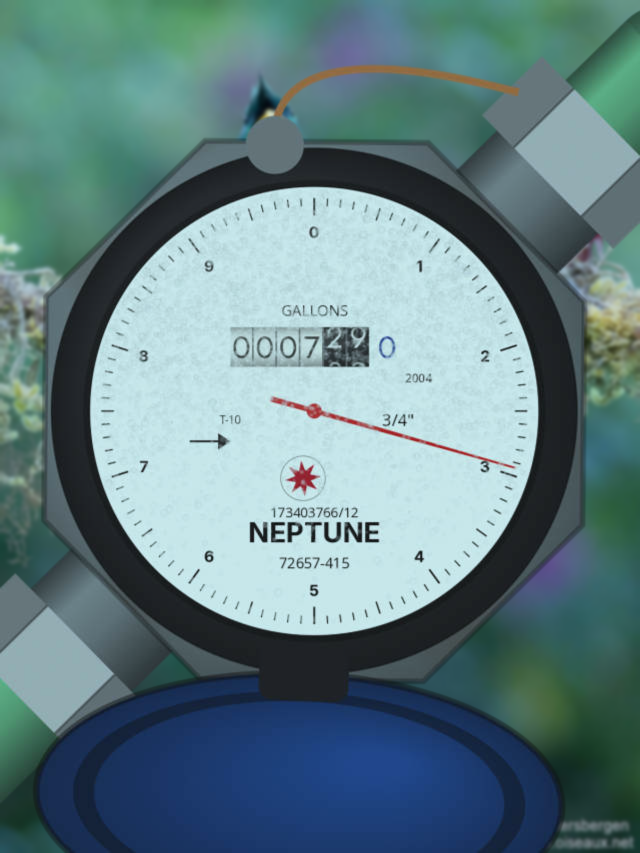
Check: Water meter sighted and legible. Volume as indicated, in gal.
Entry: 7292.9 gal
